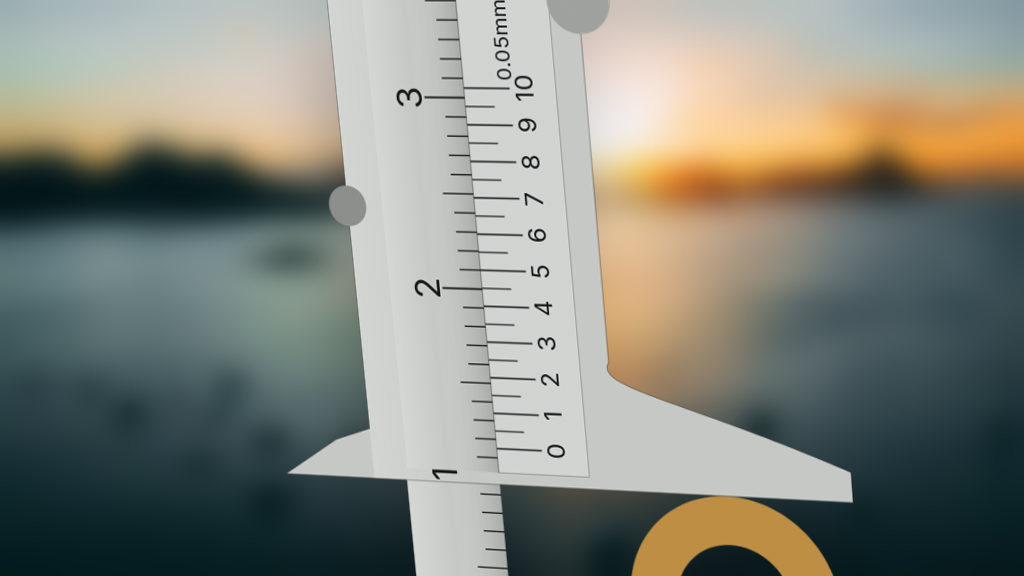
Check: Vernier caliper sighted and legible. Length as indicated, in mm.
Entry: 11.5 mm
